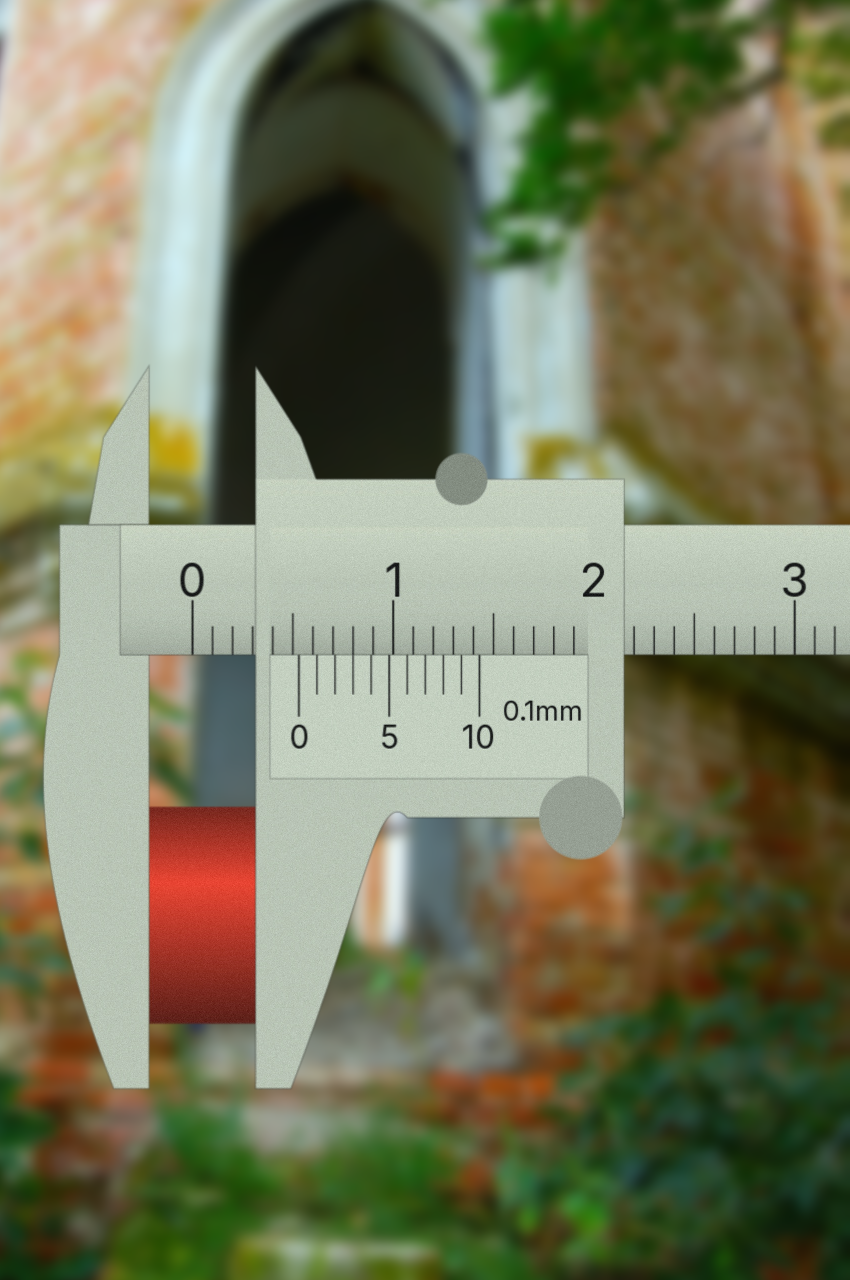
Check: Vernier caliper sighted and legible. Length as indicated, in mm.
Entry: 5.3 mm
